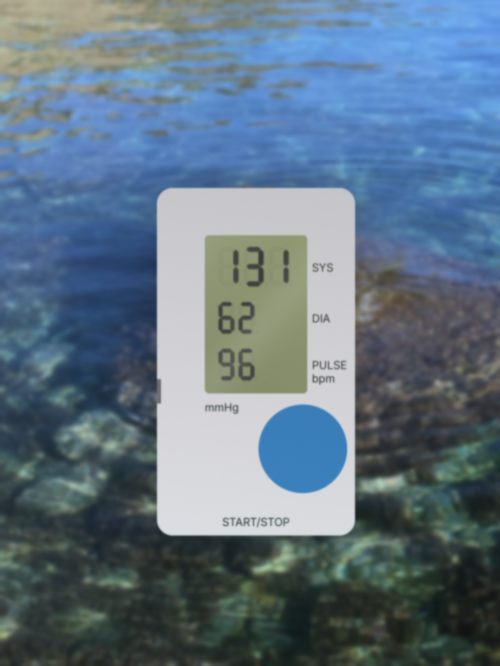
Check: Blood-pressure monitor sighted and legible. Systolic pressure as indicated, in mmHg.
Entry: 131 mmHg
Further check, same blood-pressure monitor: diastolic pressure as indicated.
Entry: 62 mmHg
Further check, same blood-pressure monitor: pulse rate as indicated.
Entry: 96 bpm
